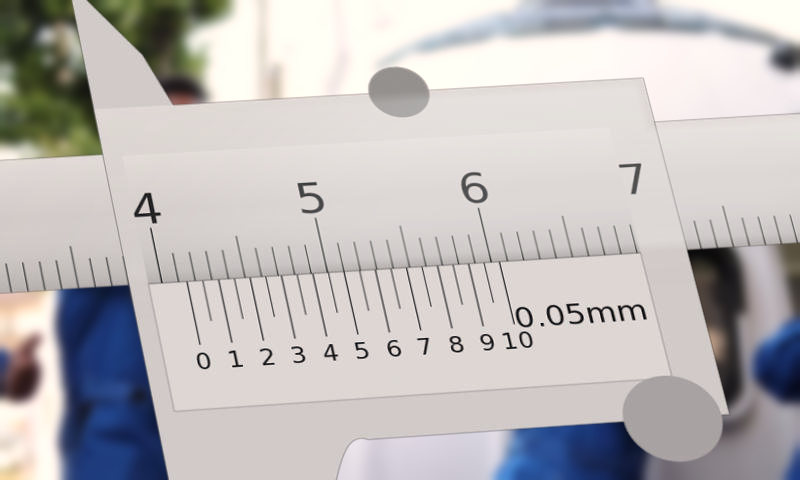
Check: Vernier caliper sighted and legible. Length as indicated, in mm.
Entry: 41.5 mm
